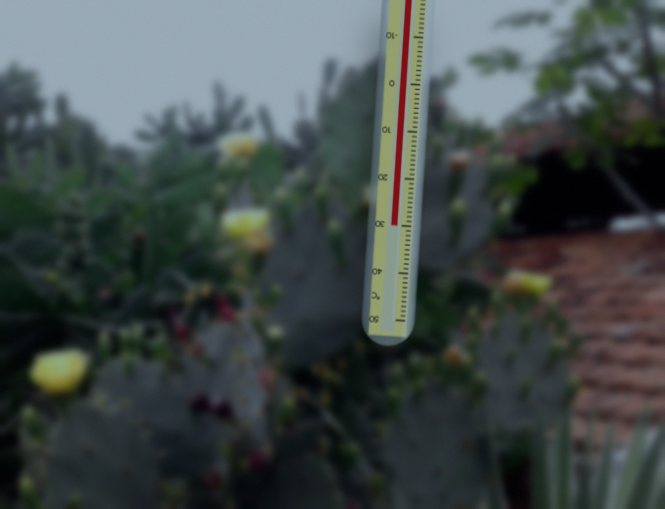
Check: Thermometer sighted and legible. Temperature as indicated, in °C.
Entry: 30 °C
